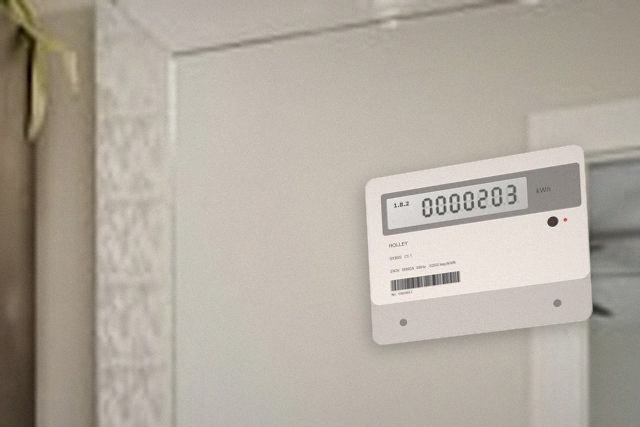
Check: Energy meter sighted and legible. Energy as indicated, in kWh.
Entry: 203 kWh
